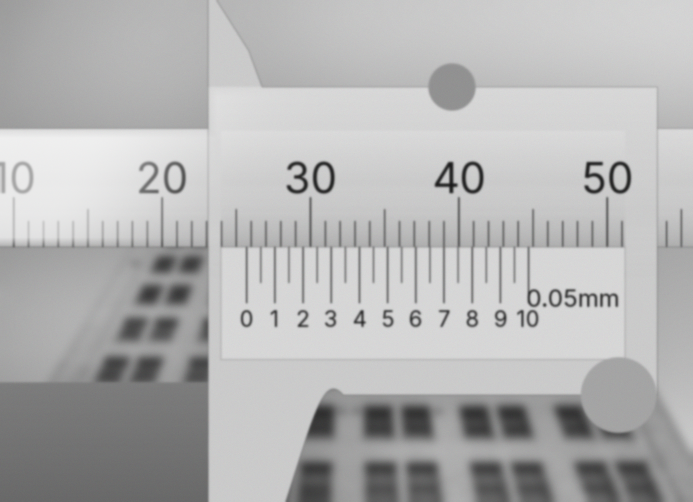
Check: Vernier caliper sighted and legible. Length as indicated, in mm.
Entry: 25.7 mm
